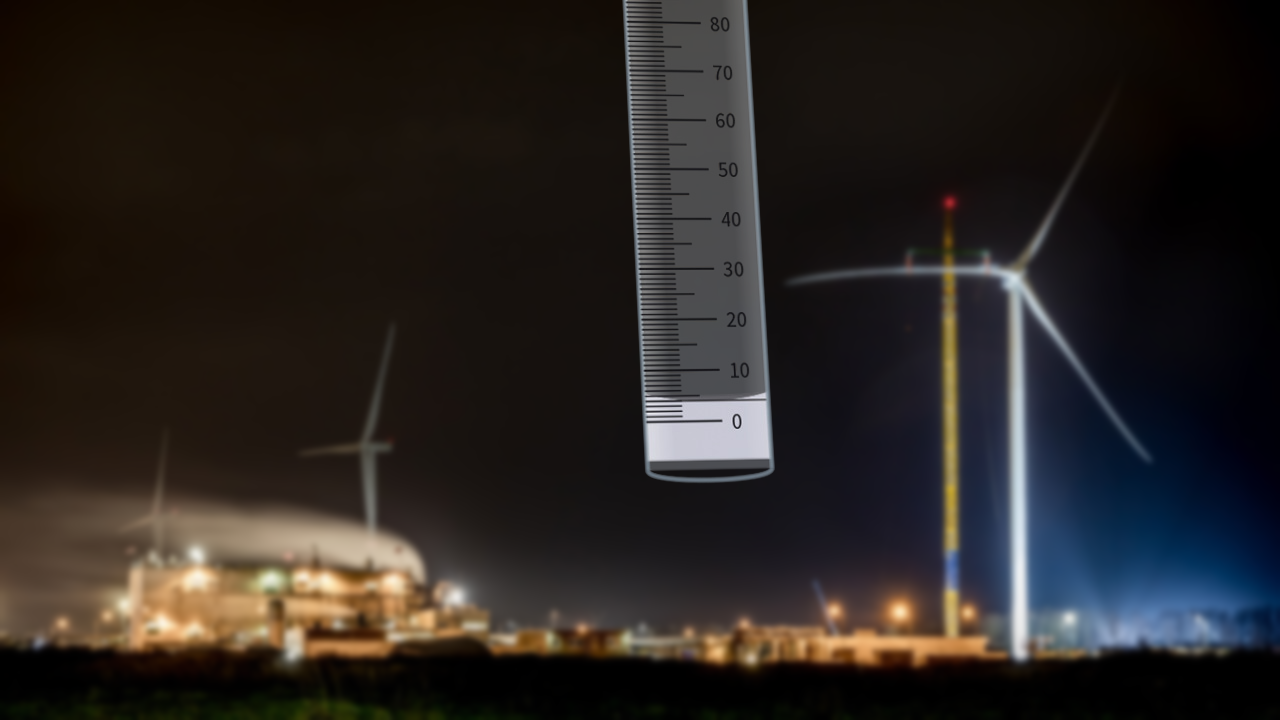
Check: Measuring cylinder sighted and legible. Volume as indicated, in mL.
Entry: 4 mL
